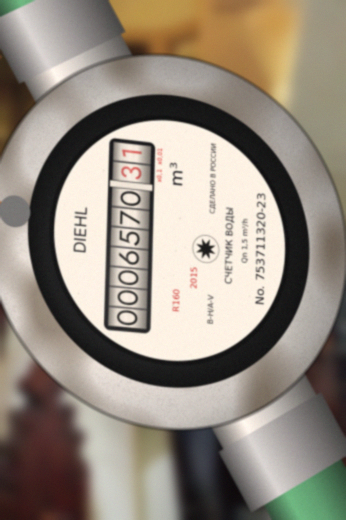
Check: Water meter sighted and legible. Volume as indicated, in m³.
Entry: 6570.31 m³
